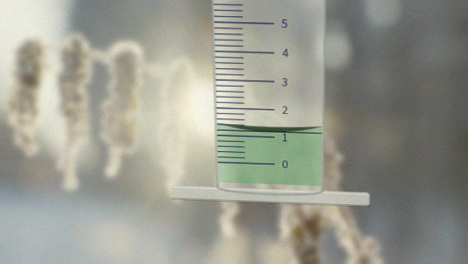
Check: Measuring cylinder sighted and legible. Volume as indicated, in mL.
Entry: 1.2 mL
